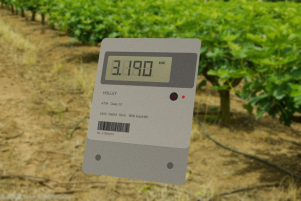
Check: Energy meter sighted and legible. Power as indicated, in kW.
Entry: 3.190 kW
